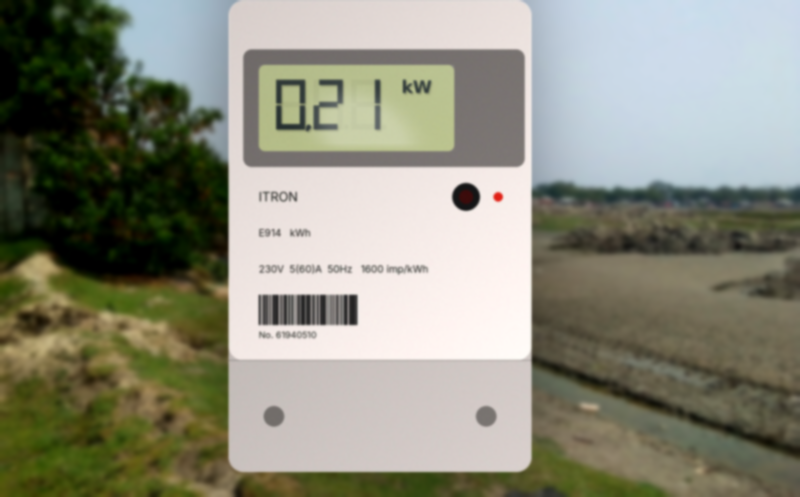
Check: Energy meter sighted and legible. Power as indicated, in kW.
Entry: 0.21 kW
